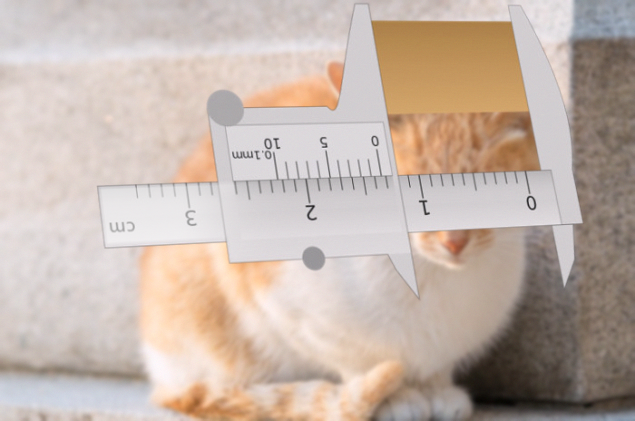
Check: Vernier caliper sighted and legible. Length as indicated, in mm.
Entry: 13.4 mm
